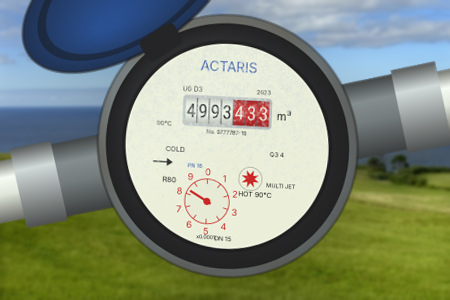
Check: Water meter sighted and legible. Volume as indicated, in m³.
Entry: 4993.4338 m³
